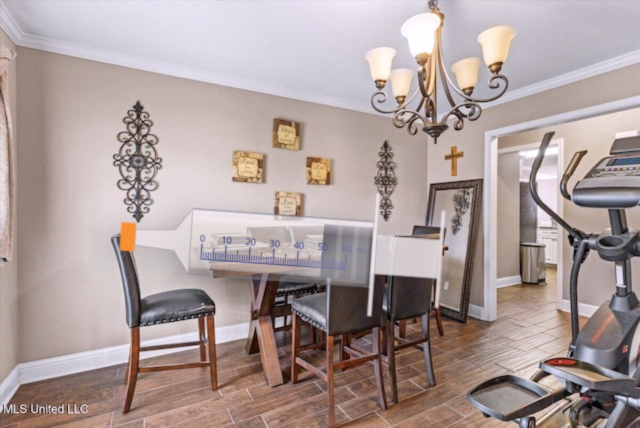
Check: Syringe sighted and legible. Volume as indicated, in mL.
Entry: 50 mL
